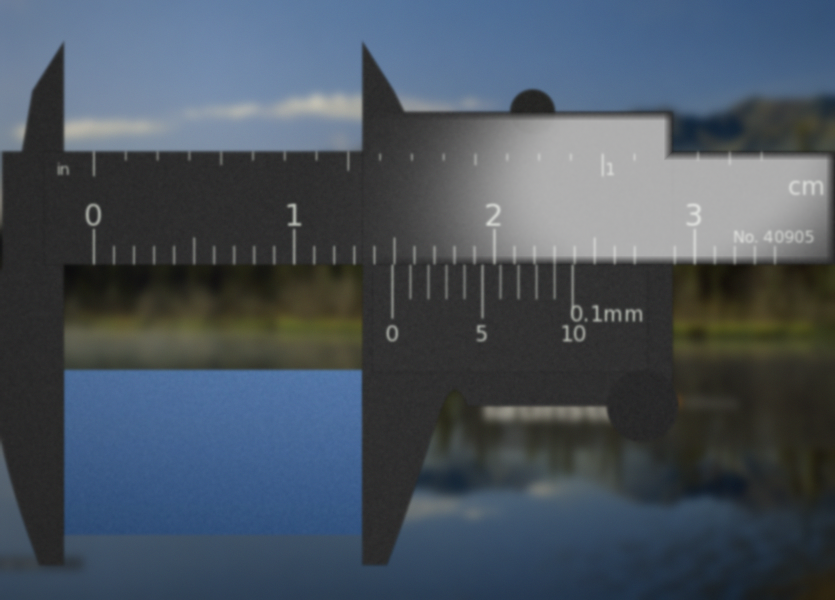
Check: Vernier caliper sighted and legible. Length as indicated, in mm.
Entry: 14.9 mm
